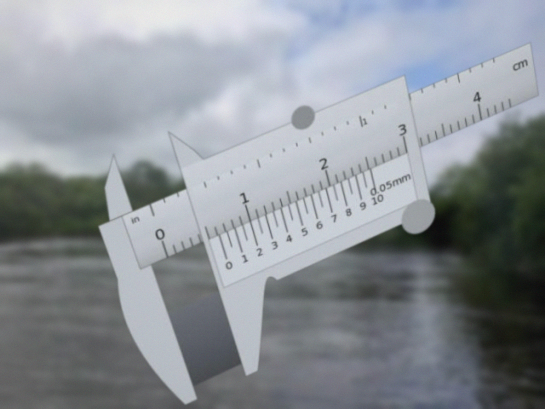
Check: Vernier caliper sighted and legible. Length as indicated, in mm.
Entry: 6.2 mm
